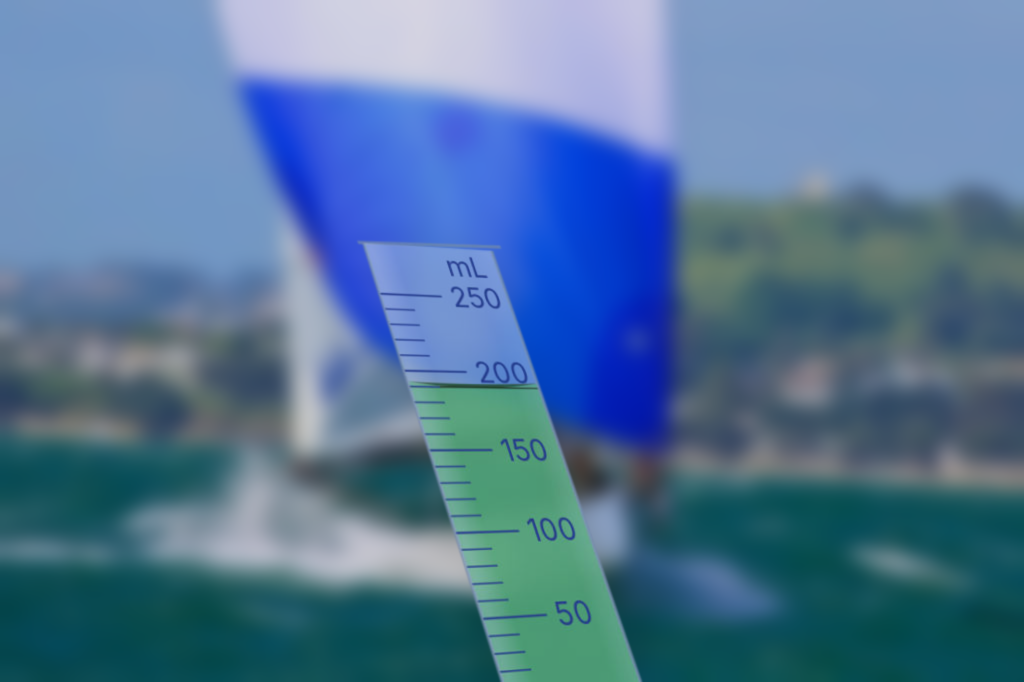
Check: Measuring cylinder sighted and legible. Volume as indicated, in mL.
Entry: 190 mL
